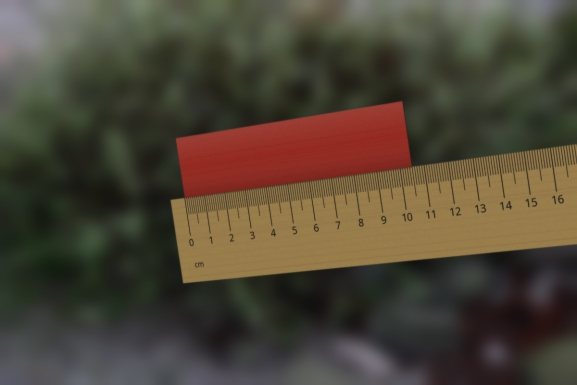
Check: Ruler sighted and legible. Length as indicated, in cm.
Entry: 10.5 cm
